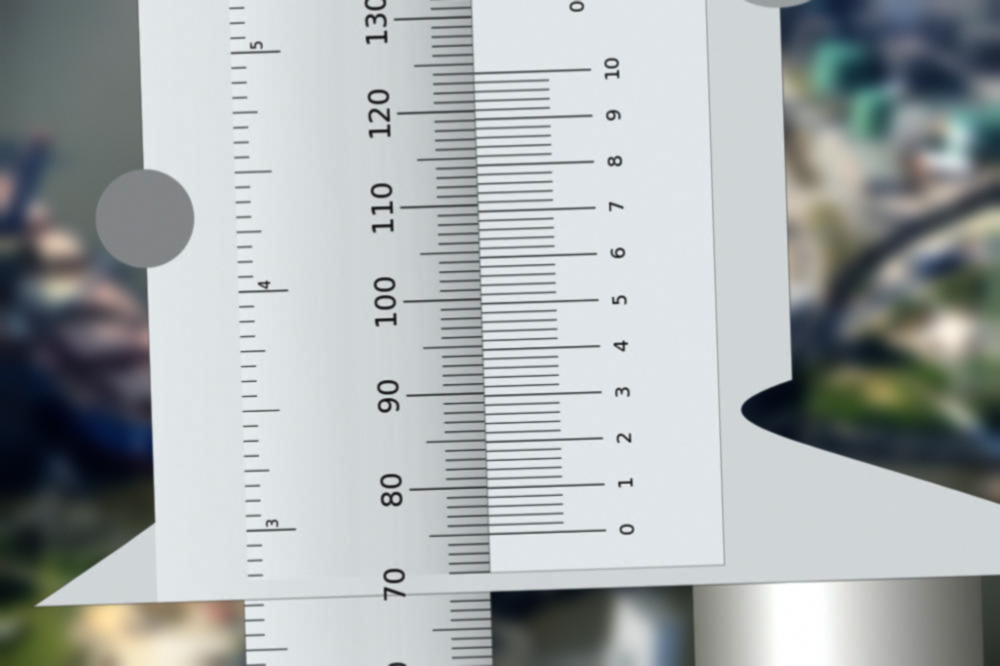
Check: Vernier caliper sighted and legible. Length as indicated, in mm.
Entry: 75.0 mm
